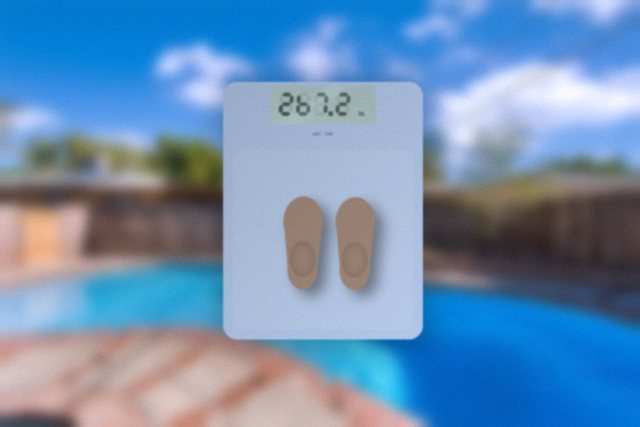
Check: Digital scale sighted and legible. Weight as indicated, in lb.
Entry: 267.2 lb
